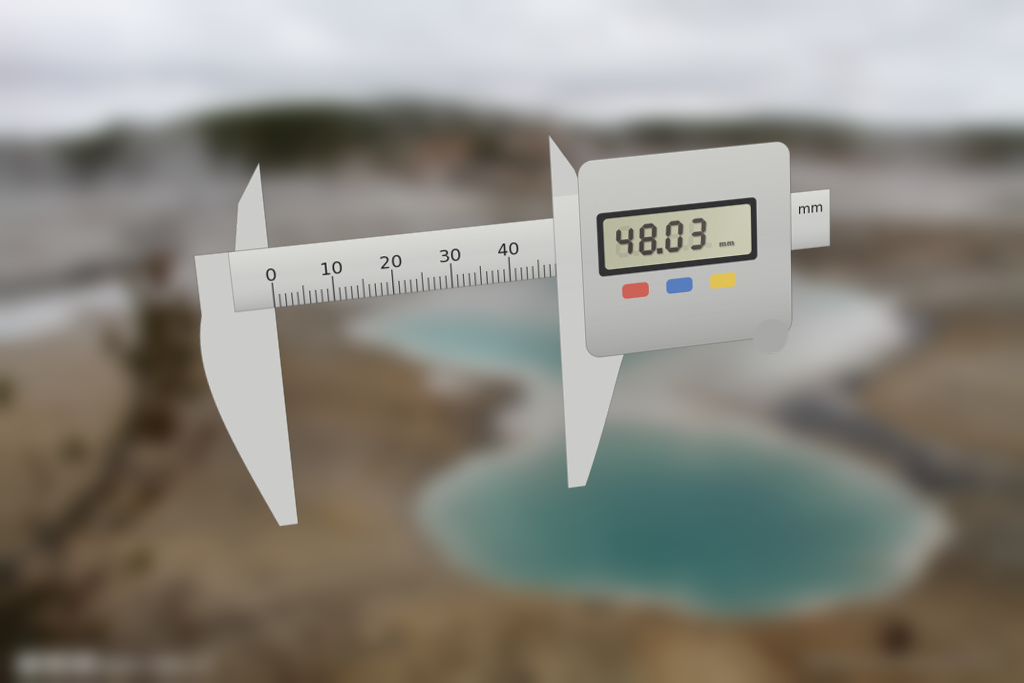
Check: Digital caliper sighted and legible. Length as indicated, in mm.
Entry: 48.03 mm
